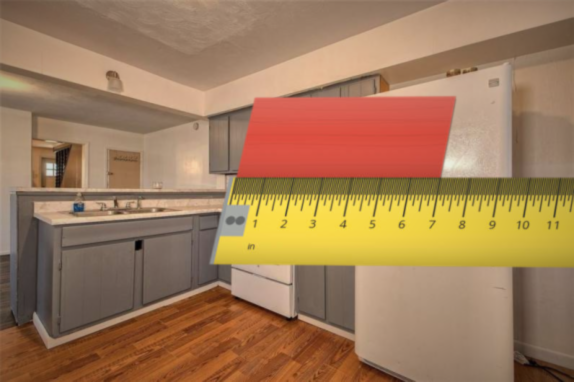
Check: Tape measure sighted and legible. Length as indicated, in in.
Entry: 7 in
